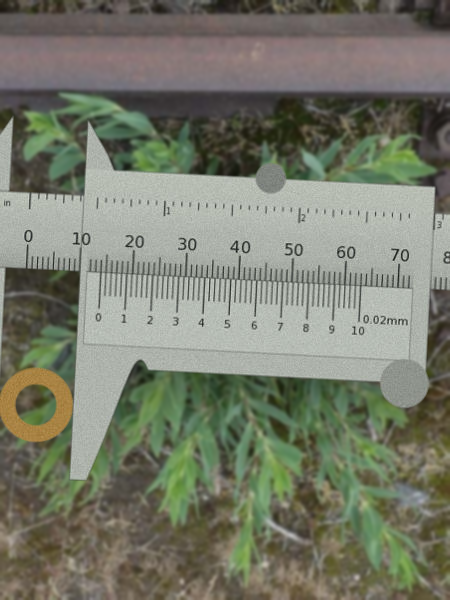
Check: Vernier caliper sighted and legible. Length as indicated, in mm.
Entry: 14.0 mm
